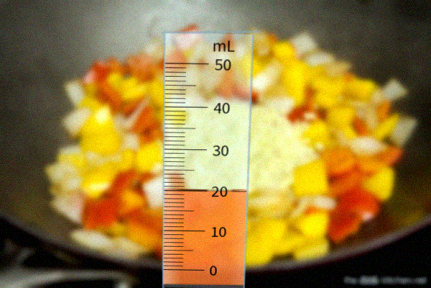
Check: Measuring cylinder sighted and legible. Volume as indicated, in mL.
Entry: 20 mL
